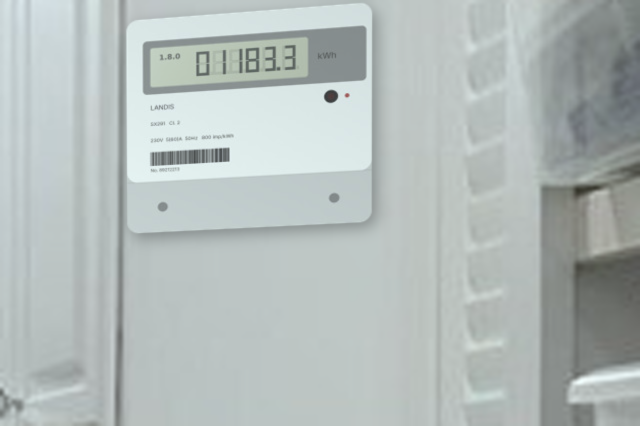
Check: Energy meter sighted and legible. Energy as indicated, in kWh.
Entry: 1183.3 kWh
